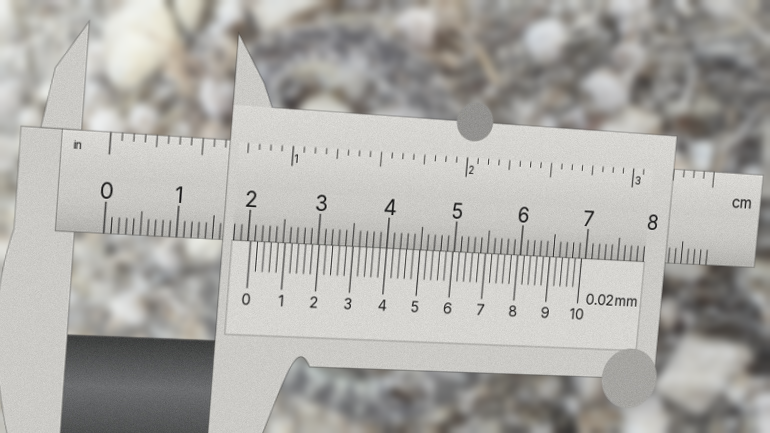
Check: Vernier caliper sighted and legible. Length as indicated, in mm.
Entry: 20.4 mm
